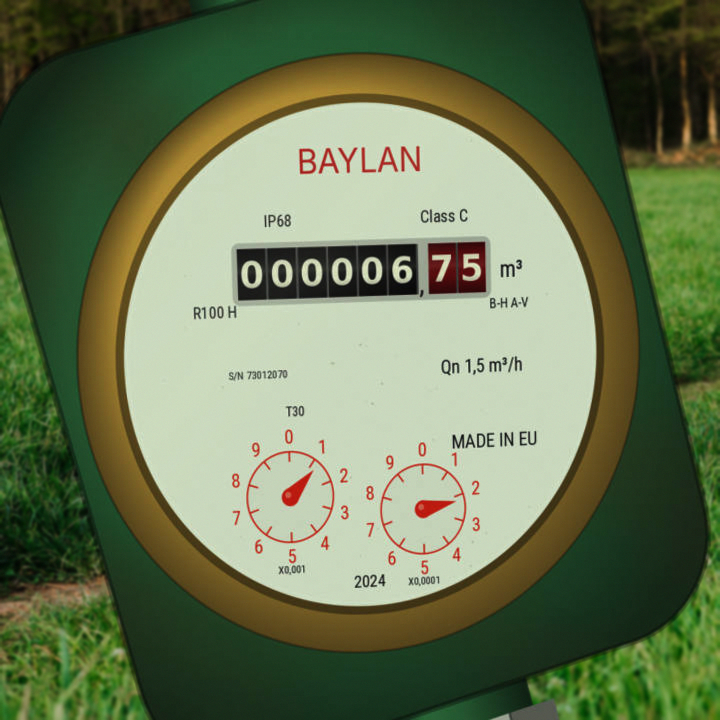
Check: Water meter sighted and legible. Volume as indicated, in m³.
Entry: 6.7512 m³
